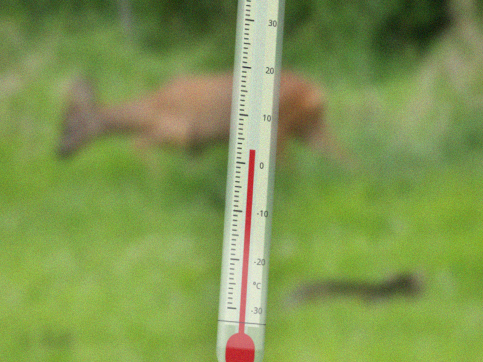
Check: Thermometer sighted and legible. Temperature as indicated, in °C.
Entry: 3 °C
